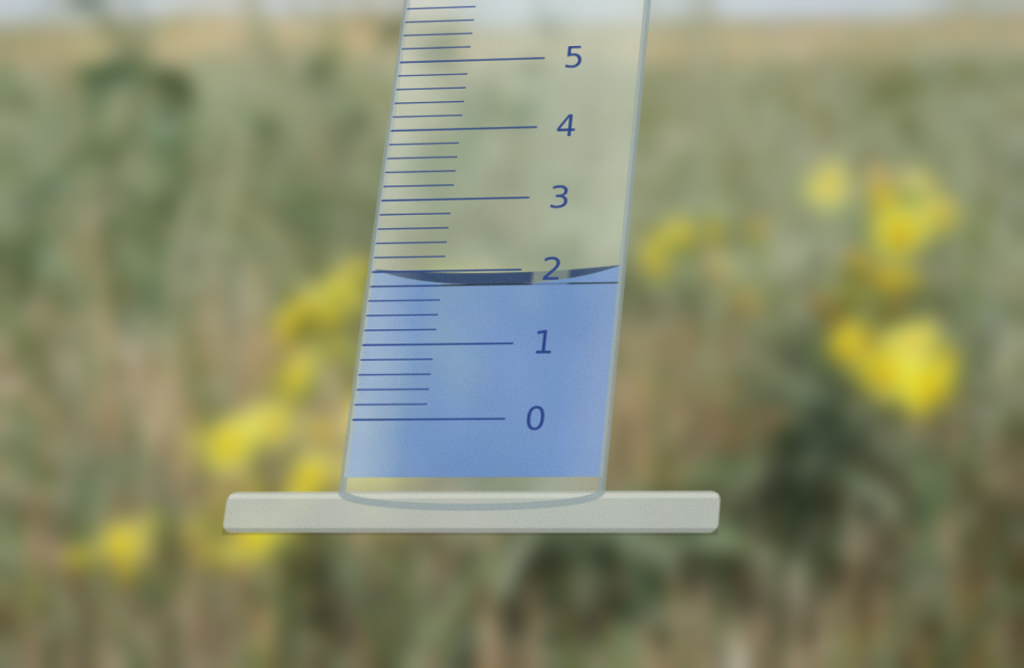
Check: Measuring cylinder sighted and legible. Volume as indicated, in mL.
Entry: 1.8 mL
